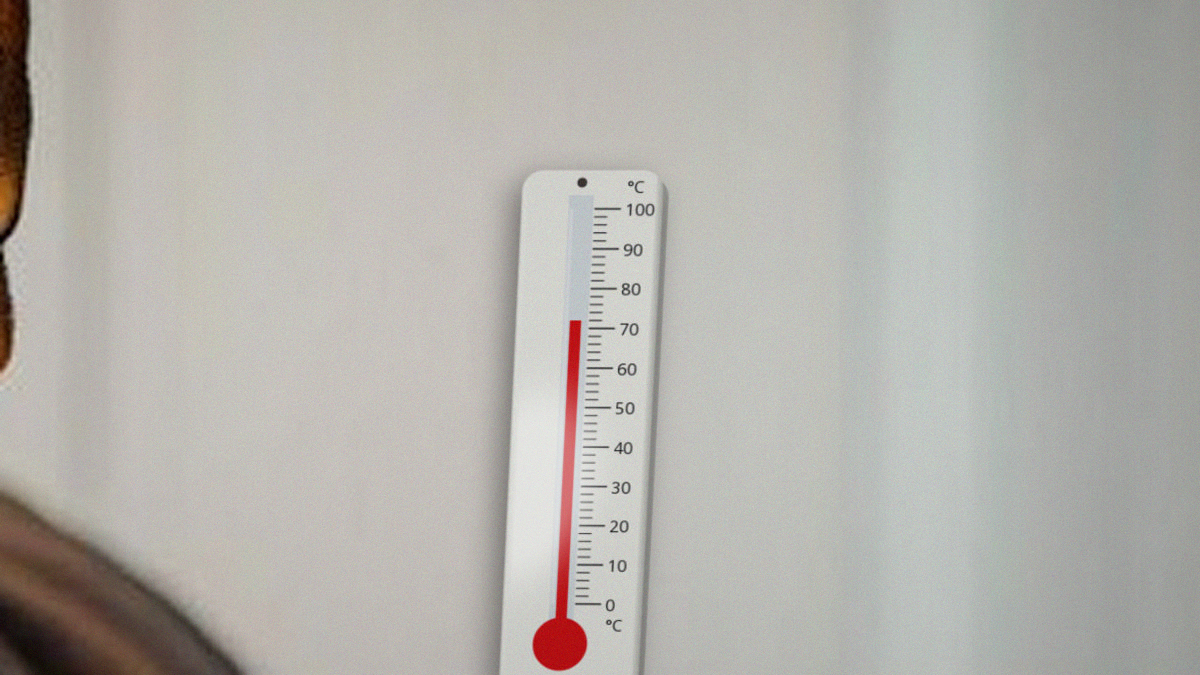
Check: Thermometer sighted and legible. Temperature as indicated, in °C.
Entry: 72 °C
